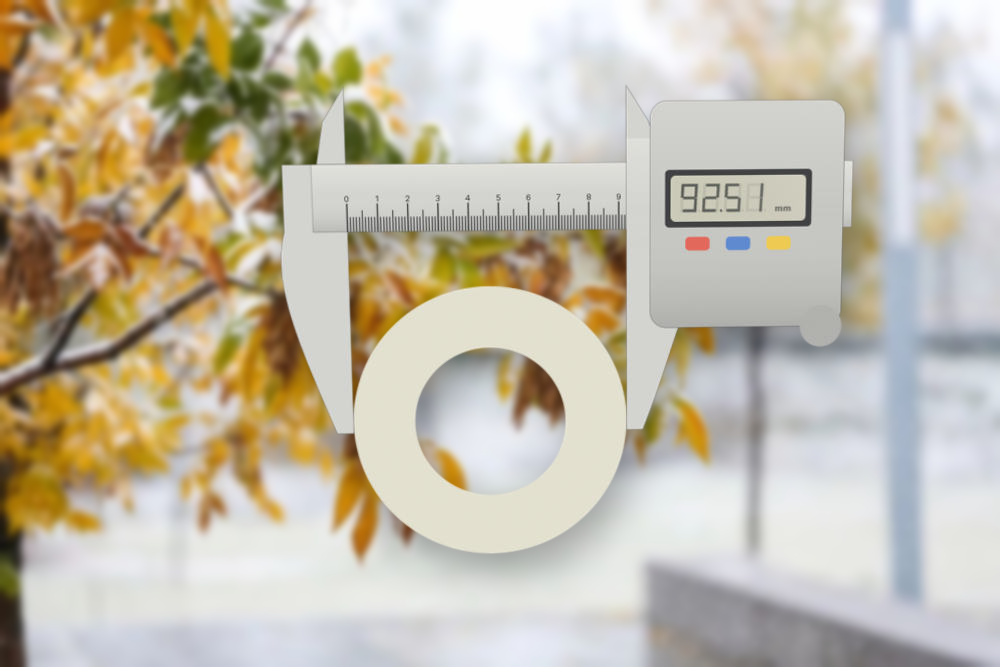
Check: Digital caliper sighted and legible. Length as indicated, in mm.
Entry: 92.51 mm
